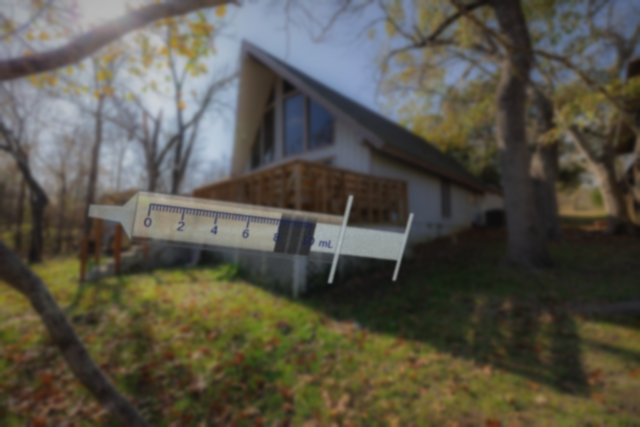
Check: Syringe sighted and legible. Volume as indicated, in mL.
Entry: 8 mL
